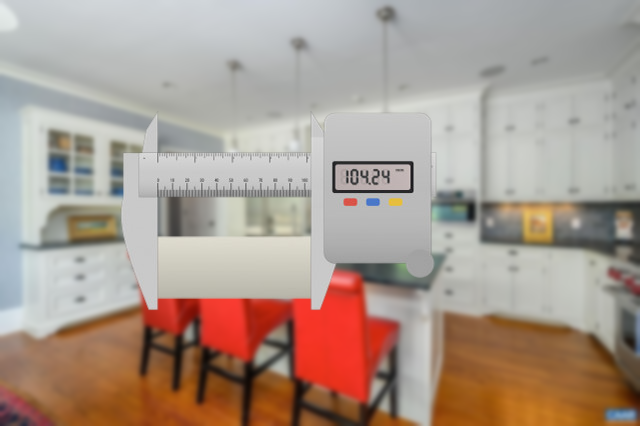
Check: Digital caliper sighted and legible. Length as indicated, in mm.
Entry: 104.24 mm
